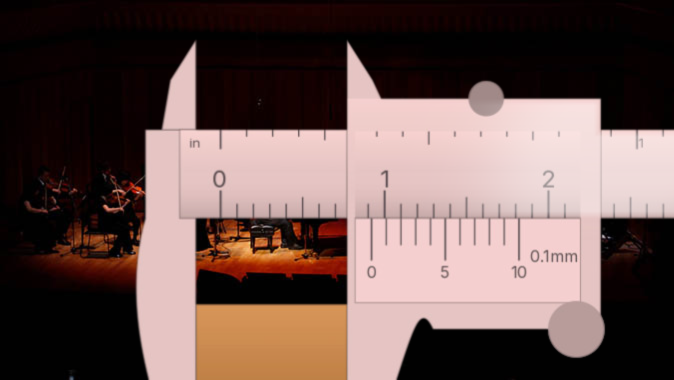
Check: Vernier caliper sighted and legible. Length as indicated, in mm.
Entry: 9.2 mm
